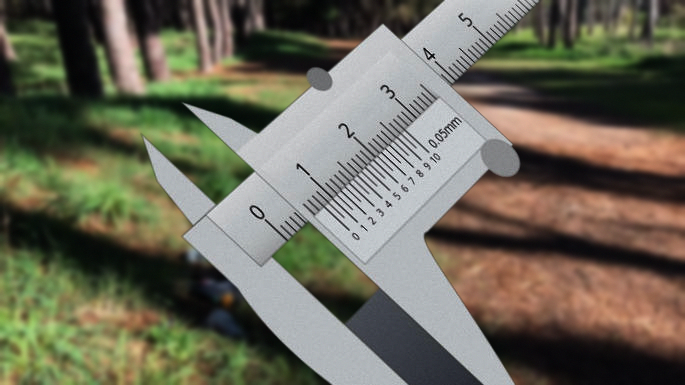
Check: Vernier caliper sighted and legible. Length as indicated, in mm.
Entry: 8.0 mm
